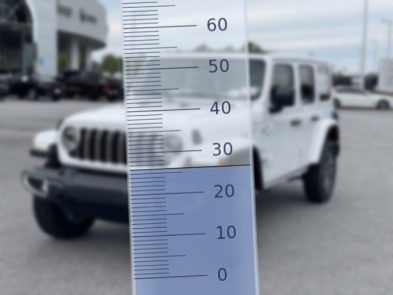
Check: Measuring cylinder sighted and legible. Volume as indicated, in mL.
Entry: 26 mL
